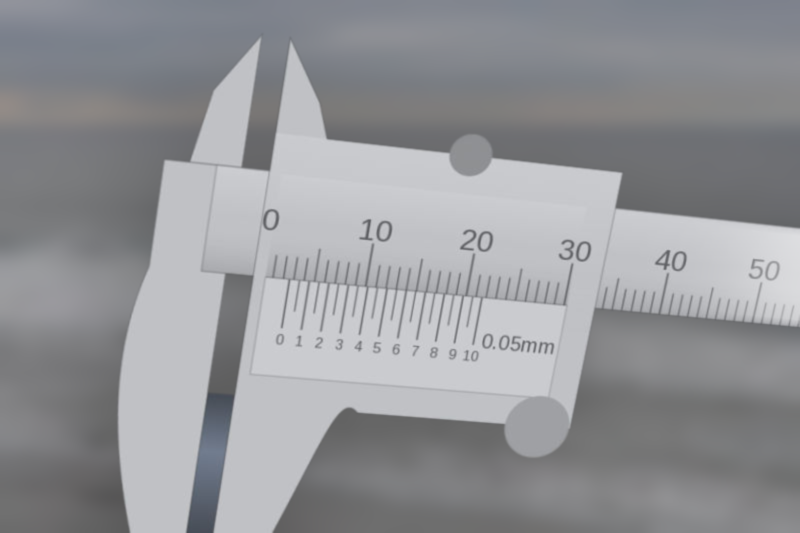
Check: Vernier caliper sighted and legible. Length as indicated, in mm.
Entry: 2.6 mm
